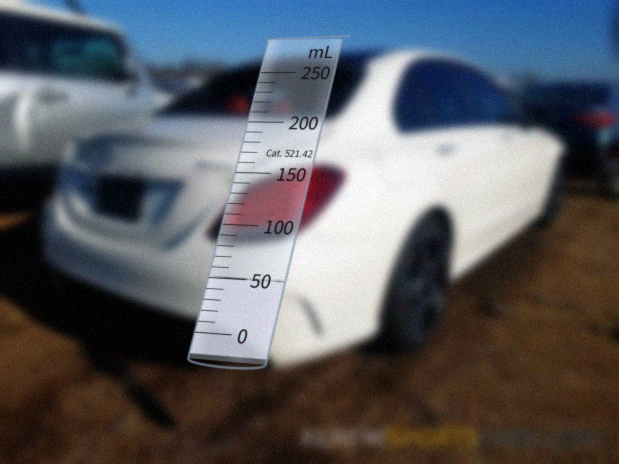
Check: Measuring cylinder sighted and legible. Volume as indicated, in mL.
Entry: 50 mL
